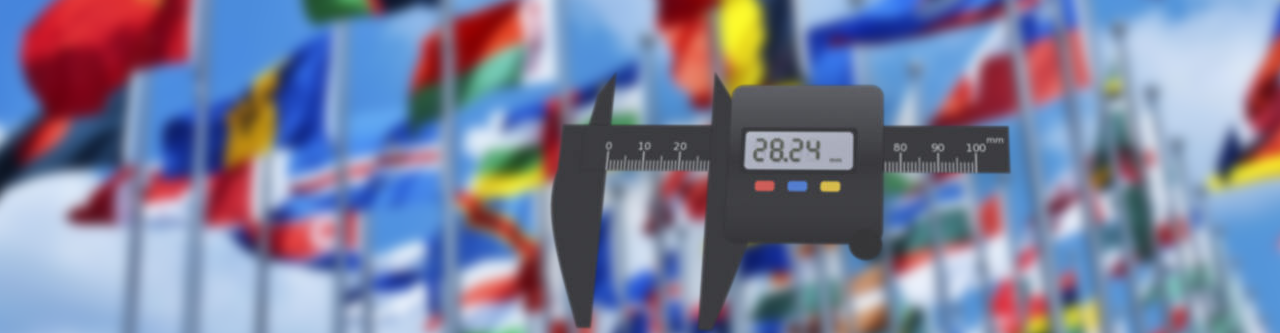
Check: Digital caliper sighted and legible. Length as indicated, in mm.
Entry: 28.24 mm
